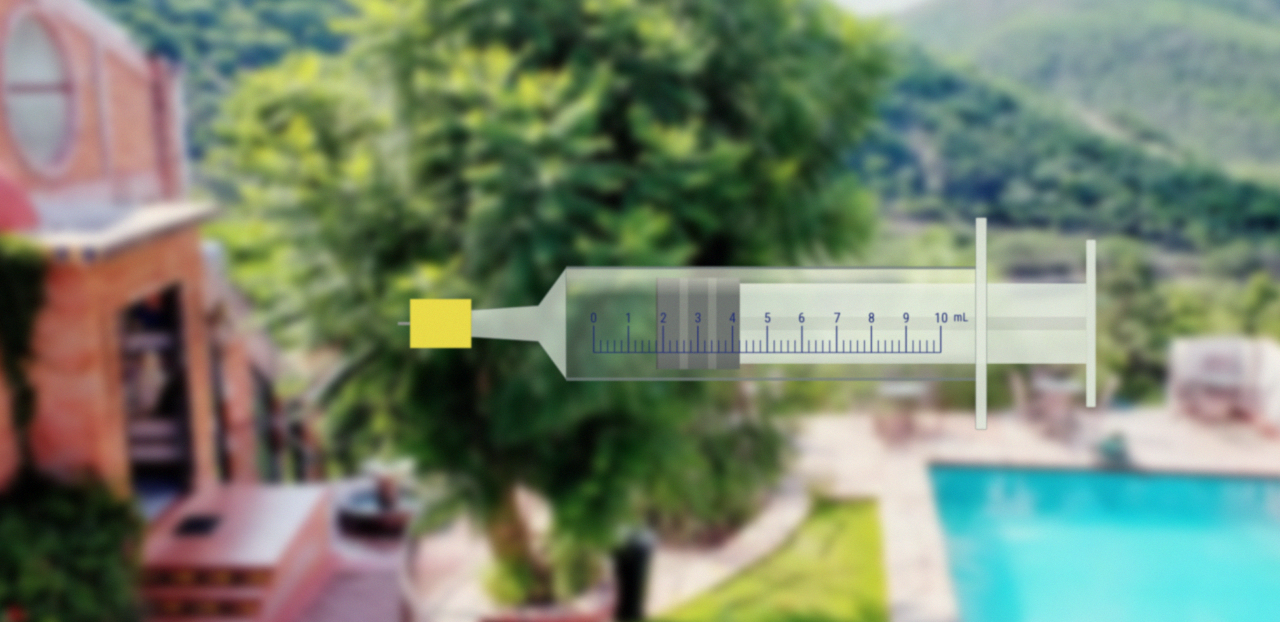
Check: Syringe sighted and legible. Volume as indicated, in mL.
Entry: 1.8 mL
